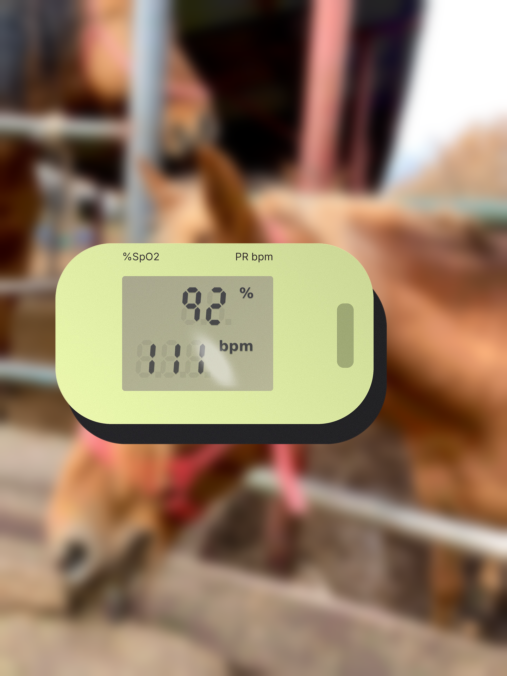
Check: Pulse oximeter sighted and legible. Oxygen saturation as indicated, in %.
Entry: 92 %
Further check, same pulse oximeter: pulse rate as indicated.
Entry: 111 bpm
